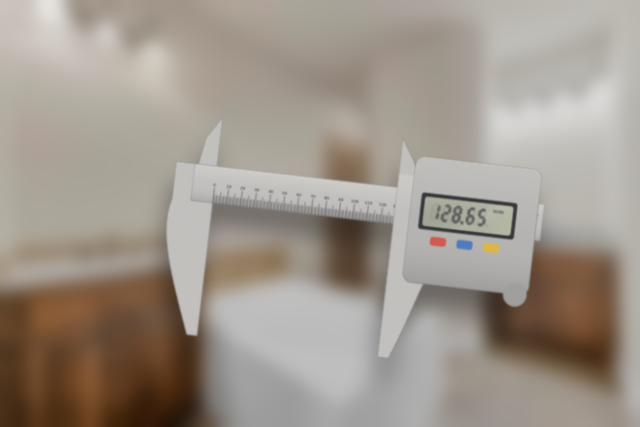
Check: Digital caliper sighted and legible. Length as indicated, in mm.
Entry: 128.65 mm
